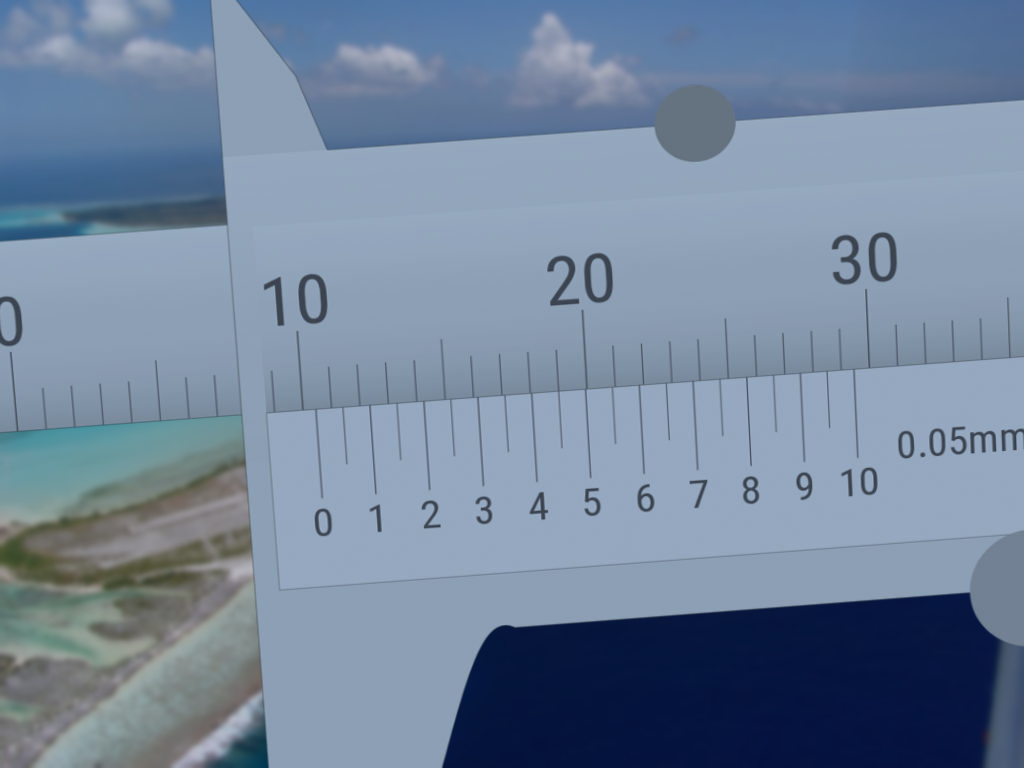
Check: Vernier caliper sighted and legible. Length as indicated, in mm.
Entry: 10.45 mm
